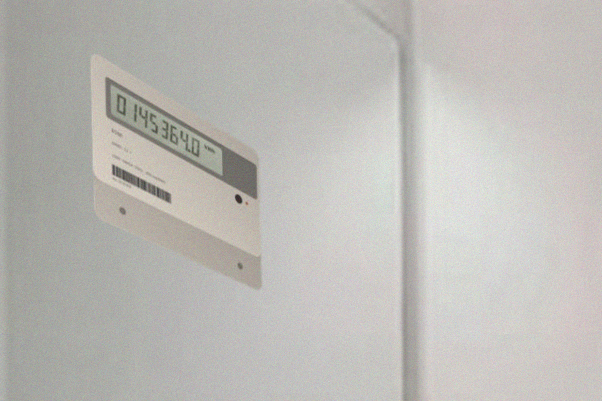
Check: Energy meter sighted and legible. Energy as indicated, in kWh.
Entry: 145364.0 kWh
